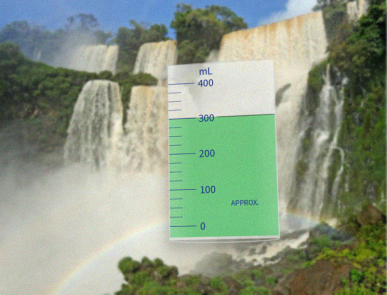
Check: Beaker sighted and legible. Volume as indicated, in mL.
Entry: 300 mL
